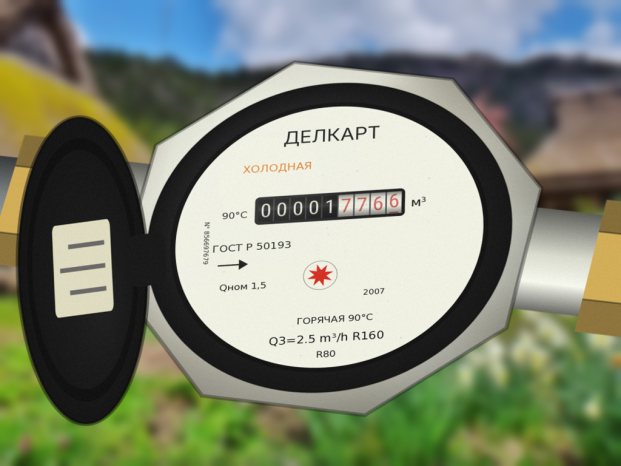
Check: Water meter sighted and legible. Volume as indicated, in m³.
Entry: 1.7766 m³
